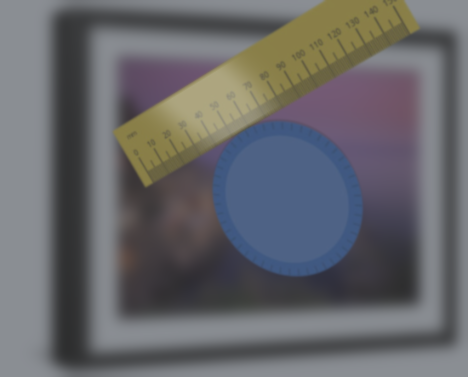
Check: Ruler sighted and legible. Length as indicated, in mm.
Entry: 75 mm
